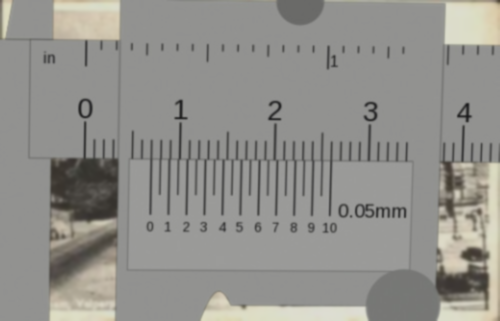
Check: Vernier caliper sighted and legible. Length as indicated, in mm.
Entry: 7.0 mm
